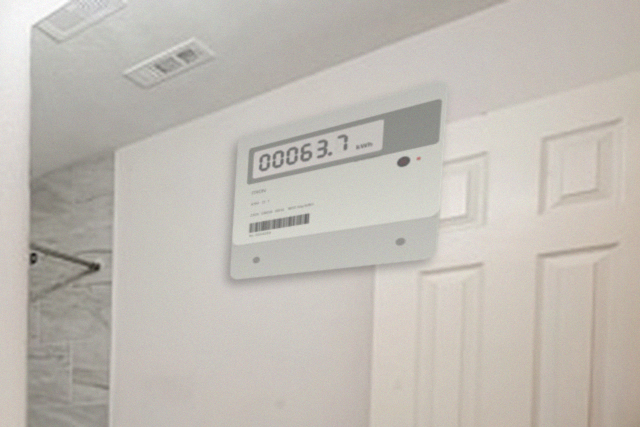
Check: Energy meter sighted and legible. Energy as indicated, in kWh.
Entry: 63.7 kWh
